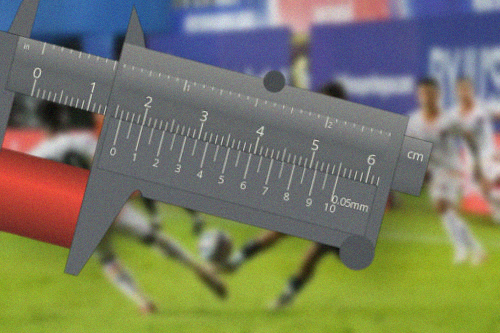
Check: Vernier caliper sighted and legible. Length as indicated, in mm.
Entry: 16.0 mm
